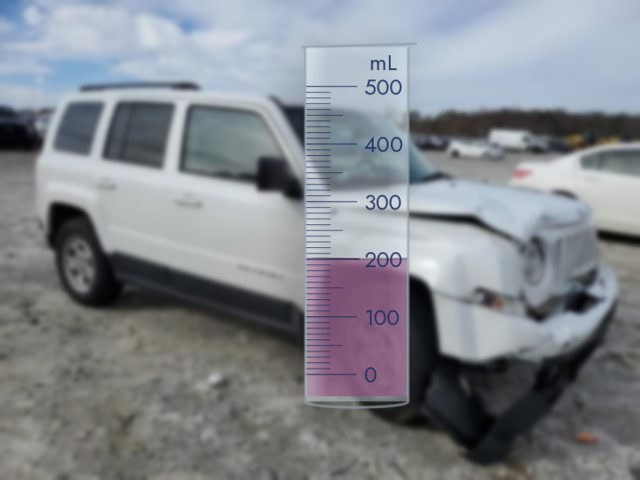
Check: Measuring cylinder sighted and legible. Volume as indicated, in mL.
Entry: 200 mL
